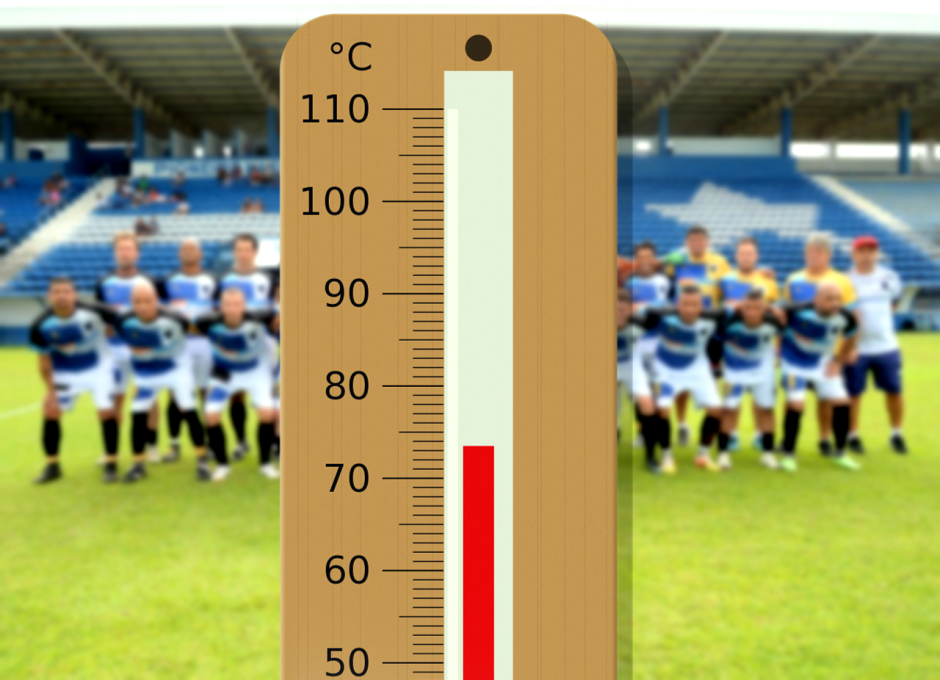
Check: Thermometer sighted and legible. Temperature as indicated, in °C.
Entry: 73.5 °C
